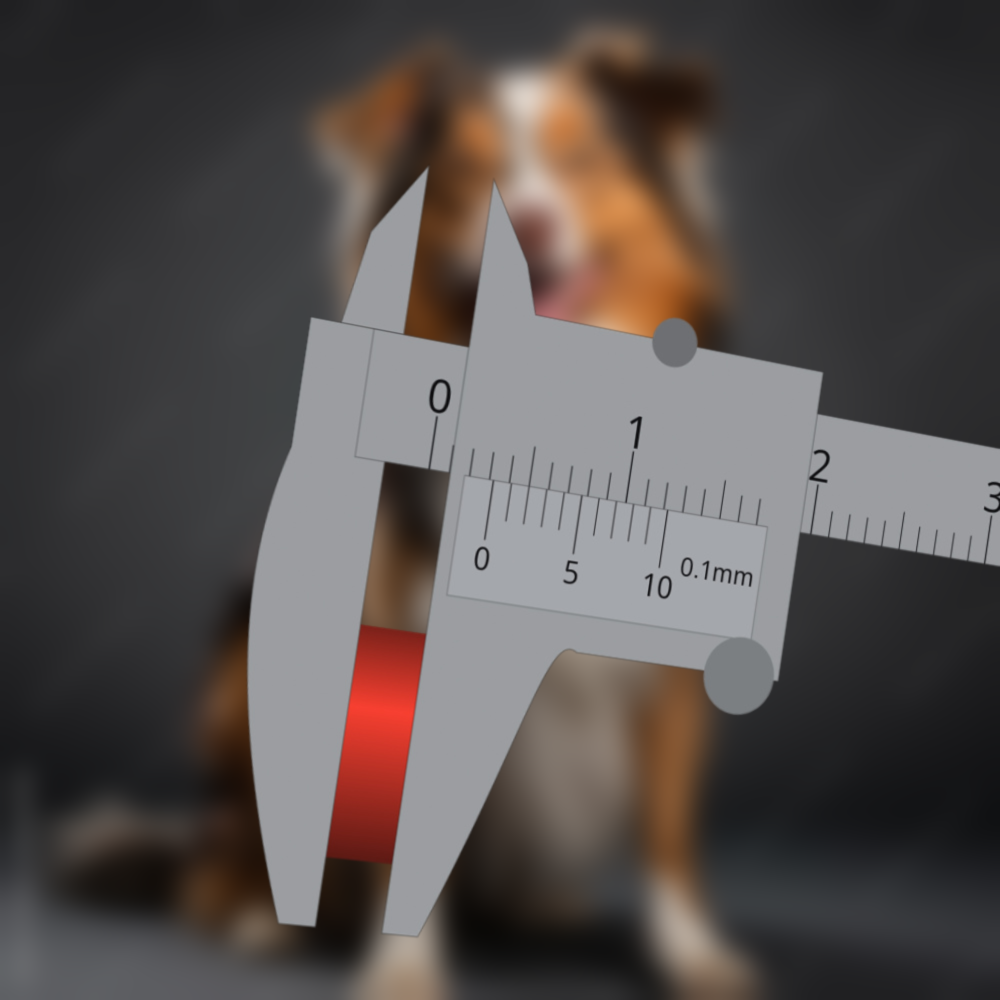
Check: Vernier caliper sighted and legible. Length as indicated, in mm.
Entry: 3.2 mm
